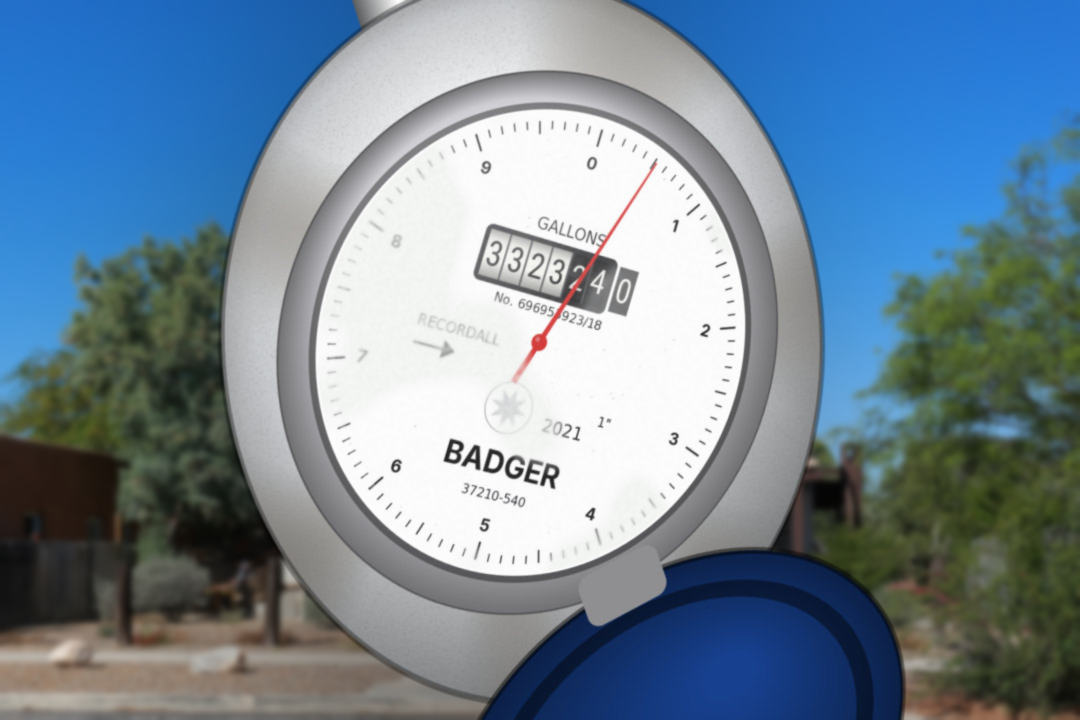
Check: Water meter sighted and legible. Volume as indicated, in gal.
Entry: 3323240.5 gal
